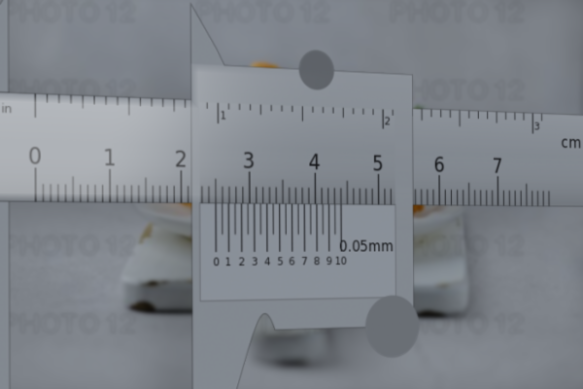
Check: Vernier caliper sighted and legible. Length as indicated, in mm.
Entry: 25.0 mm
